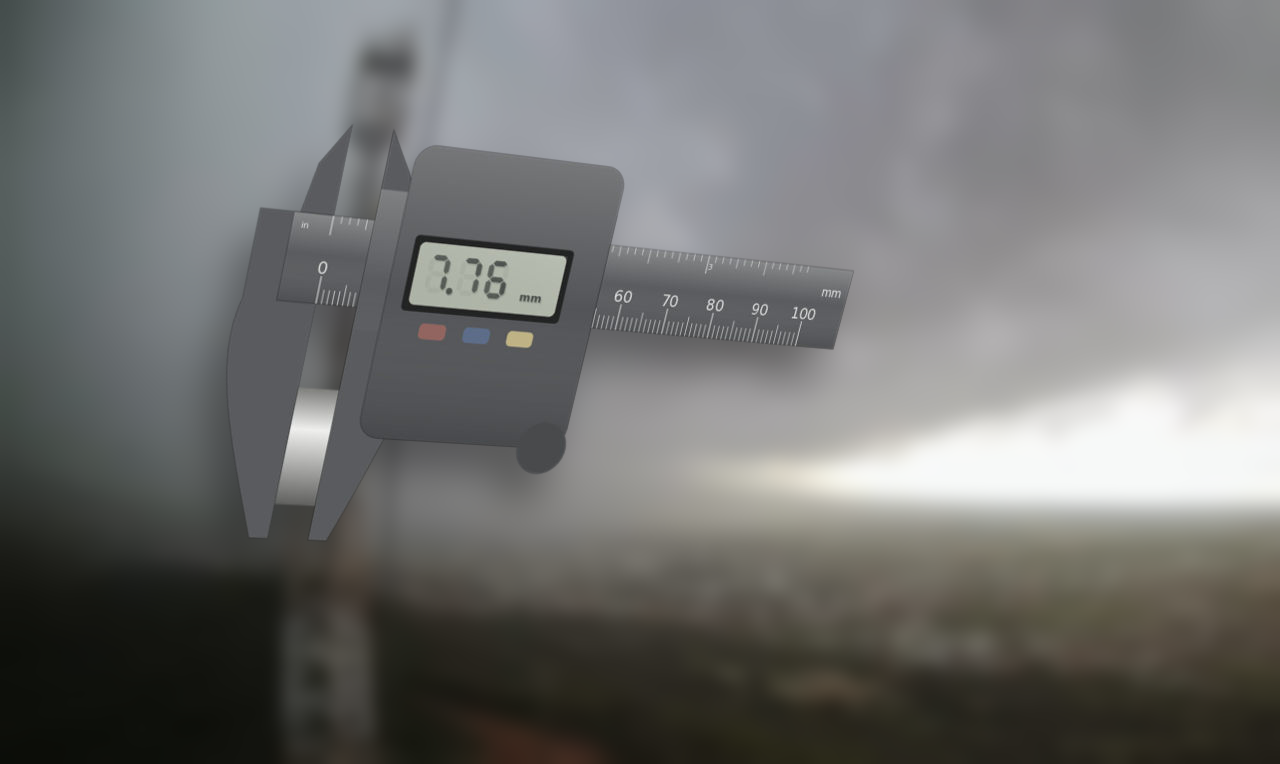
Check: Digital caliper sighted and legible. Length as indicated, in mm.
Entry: 7.76 mm
